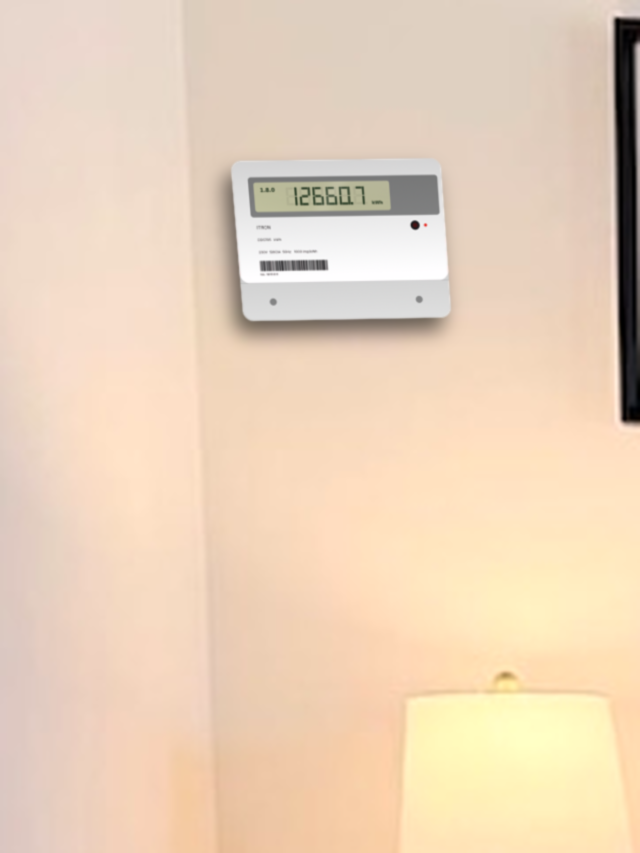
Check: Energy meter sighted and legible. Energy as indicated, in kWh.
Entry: 12660.7 kWh
